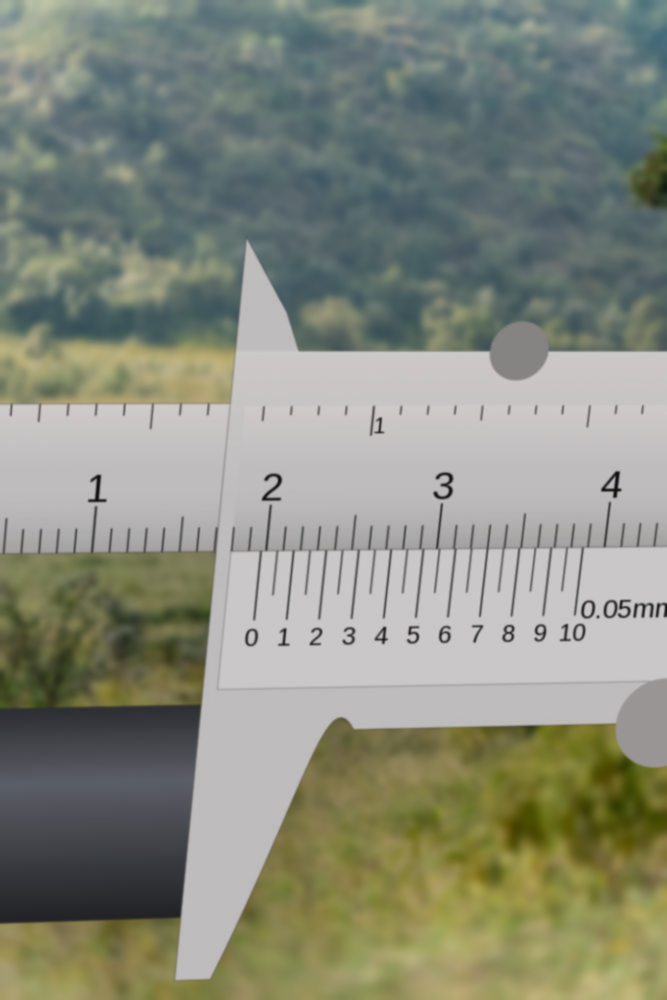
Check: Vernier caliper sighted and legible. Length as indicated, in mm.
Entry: 19.7 mm
